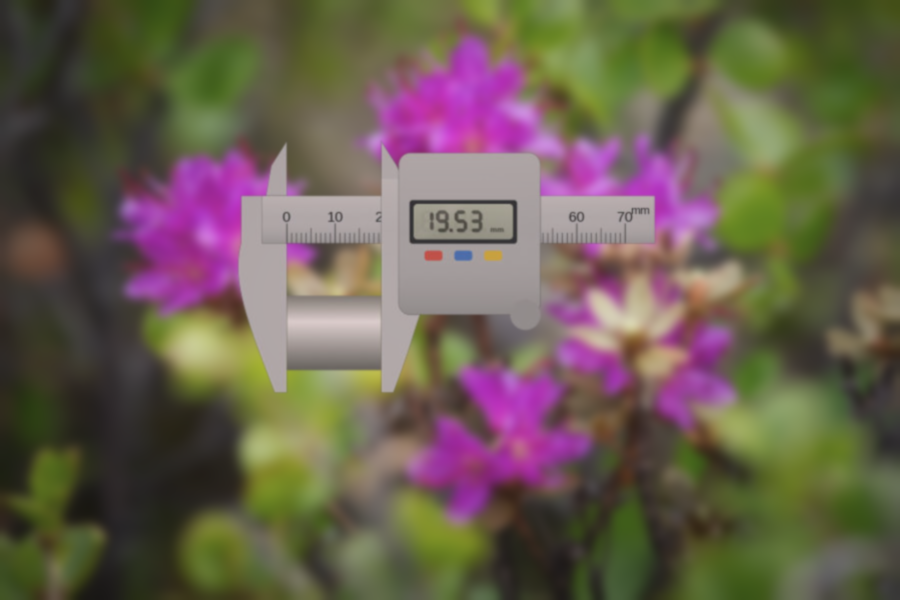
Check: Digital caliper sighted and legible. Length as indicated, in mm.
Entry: 19.53 mm
